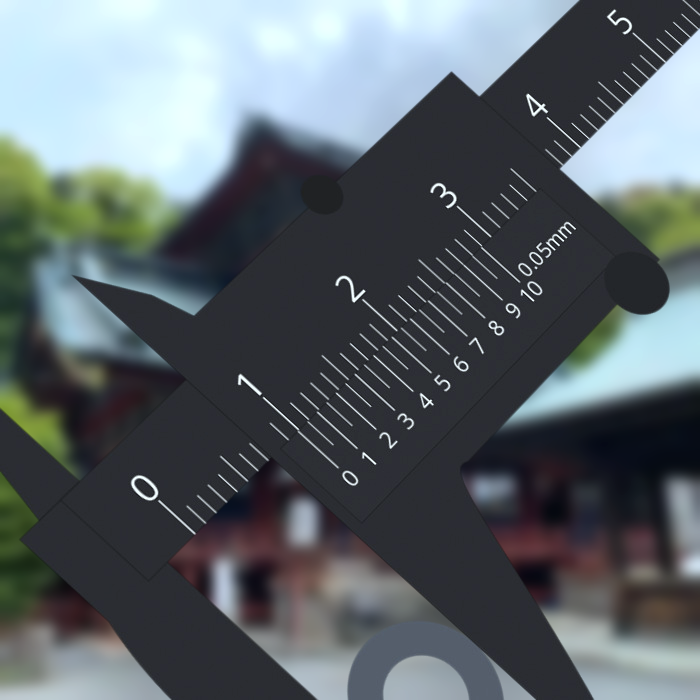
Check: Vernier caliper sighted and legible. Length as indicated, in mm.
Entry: 9.9 mm
